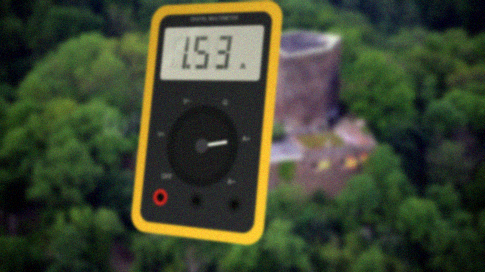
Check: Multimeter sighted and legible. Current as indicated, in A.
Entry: 1.53 A
